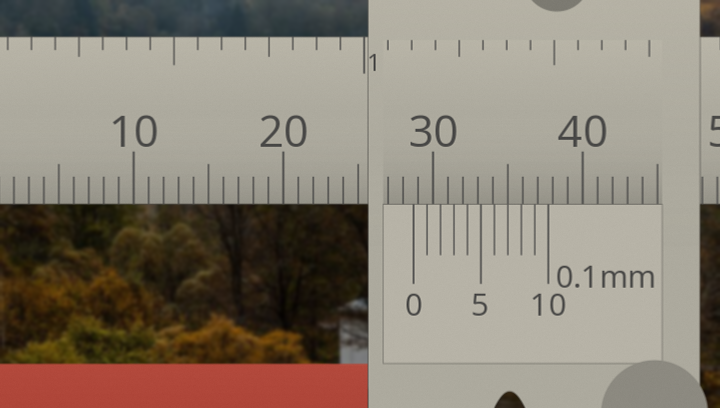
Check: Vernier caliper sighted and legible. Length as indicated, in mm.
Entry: 28.7 mm
